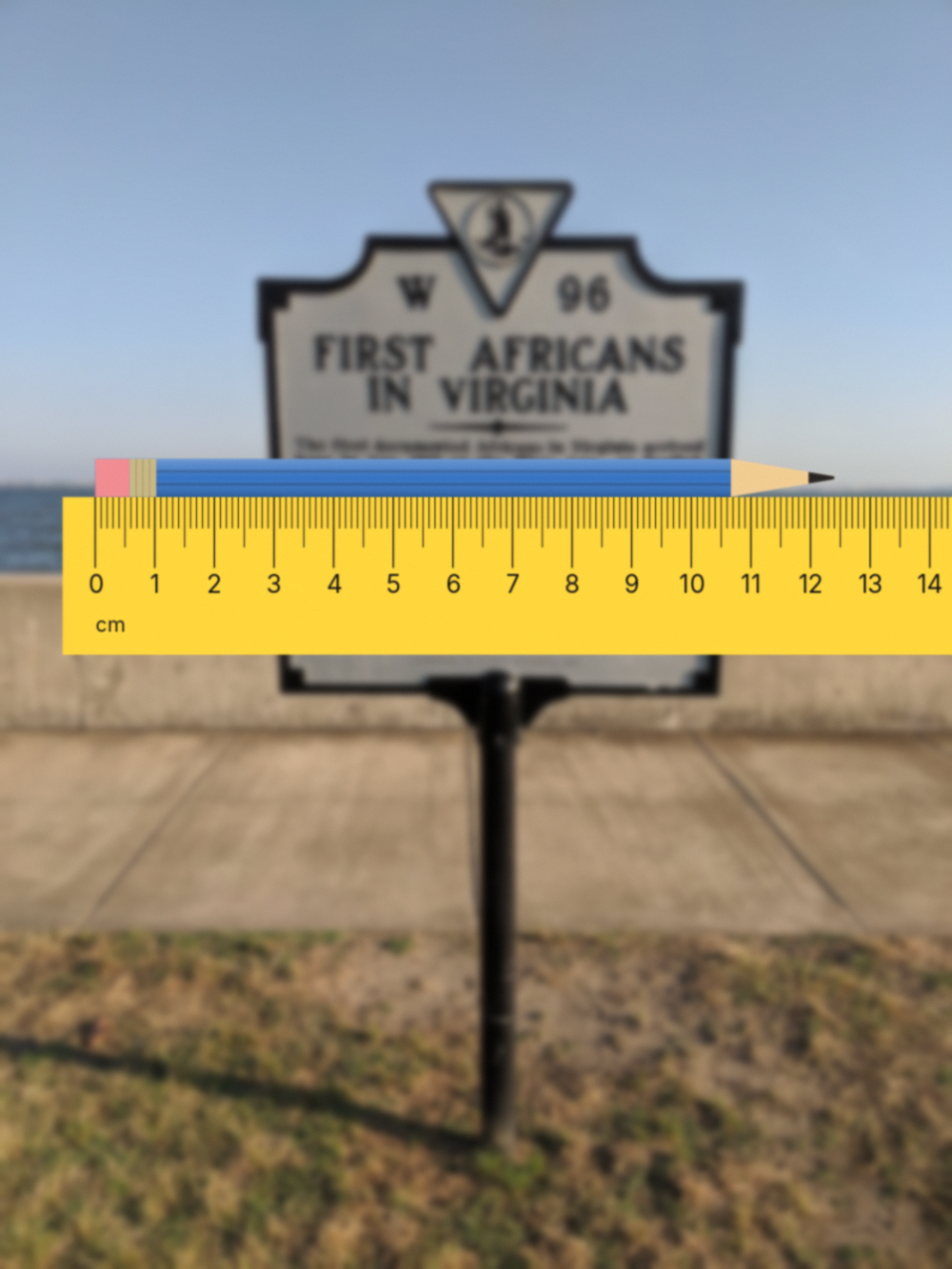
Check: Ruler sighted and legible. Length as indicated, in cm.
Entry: 12.4 cm
